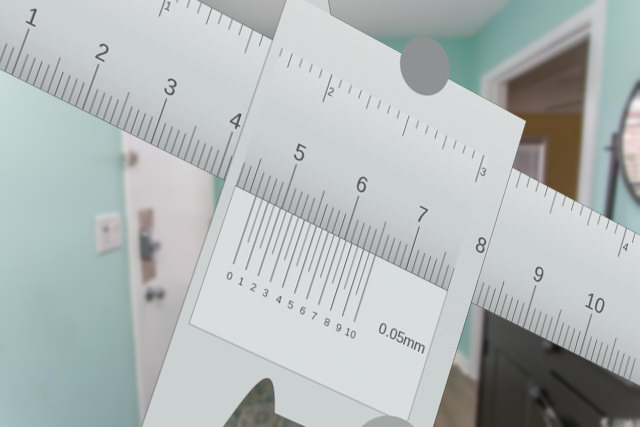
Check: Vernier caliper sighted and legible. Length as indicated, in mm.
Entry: 46.0 mm
